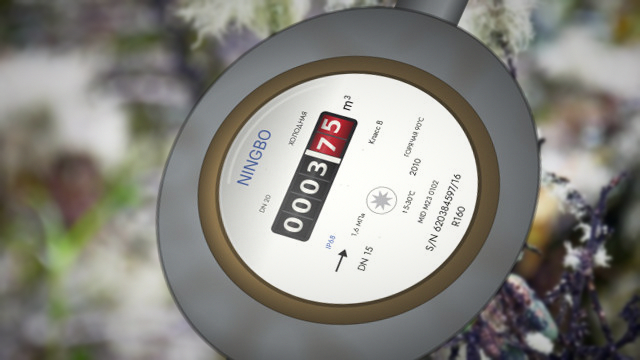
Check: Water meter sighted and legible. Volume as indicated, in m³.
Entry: 3.75 m³
